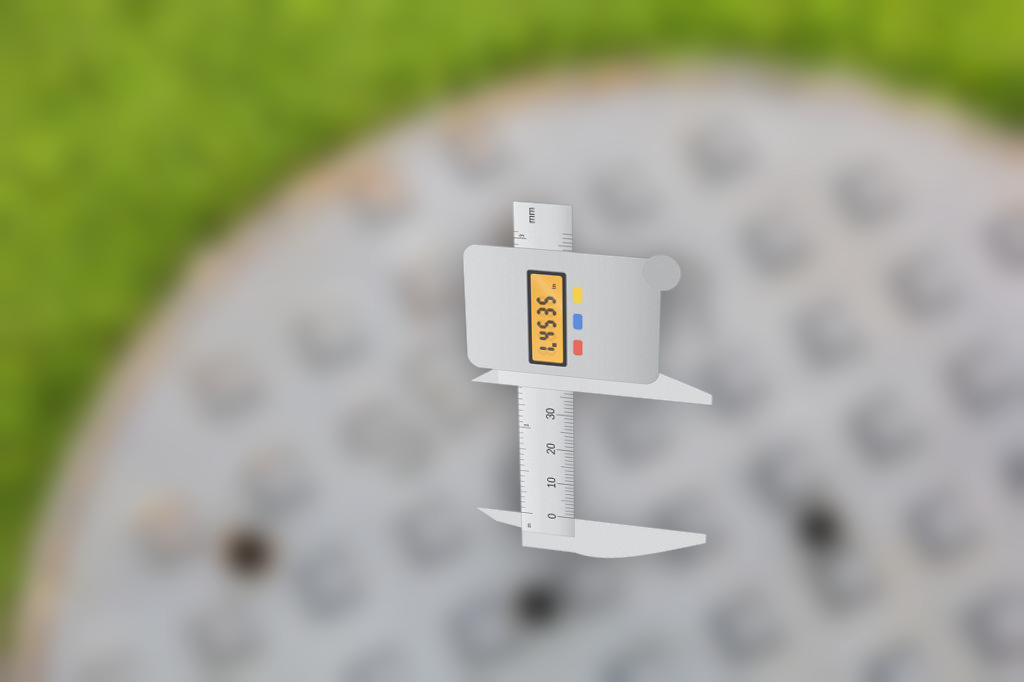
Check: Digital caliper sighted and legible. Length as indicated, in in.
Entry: 1.4535 in
